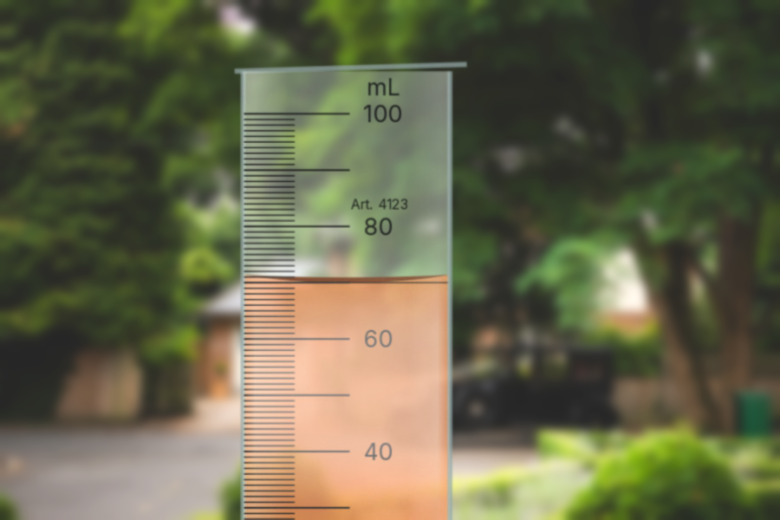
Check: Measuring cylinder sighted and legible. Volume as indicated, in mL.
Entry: 70 mL
